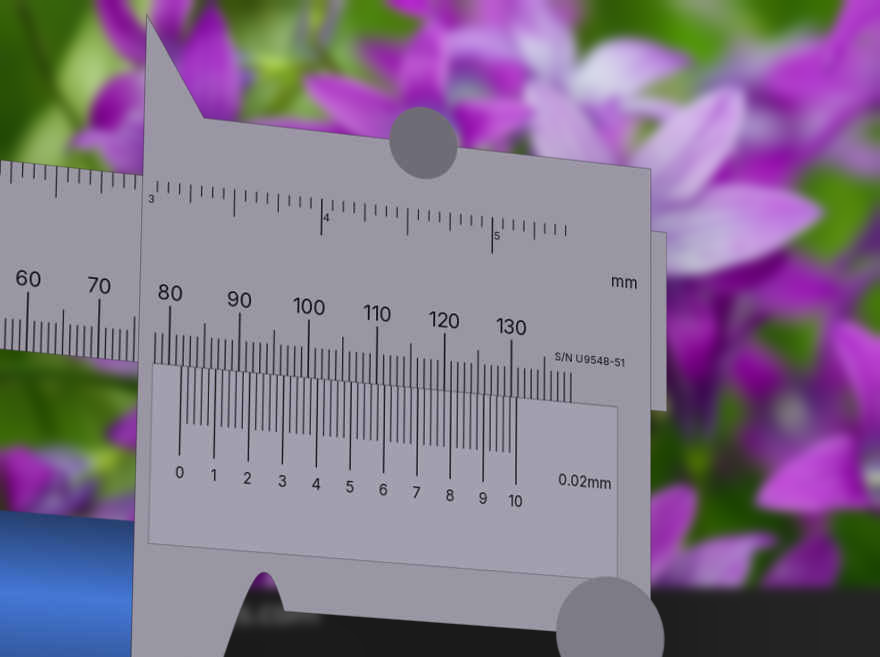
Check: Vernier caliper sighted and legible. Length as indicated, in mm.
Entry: 81.8 mm
